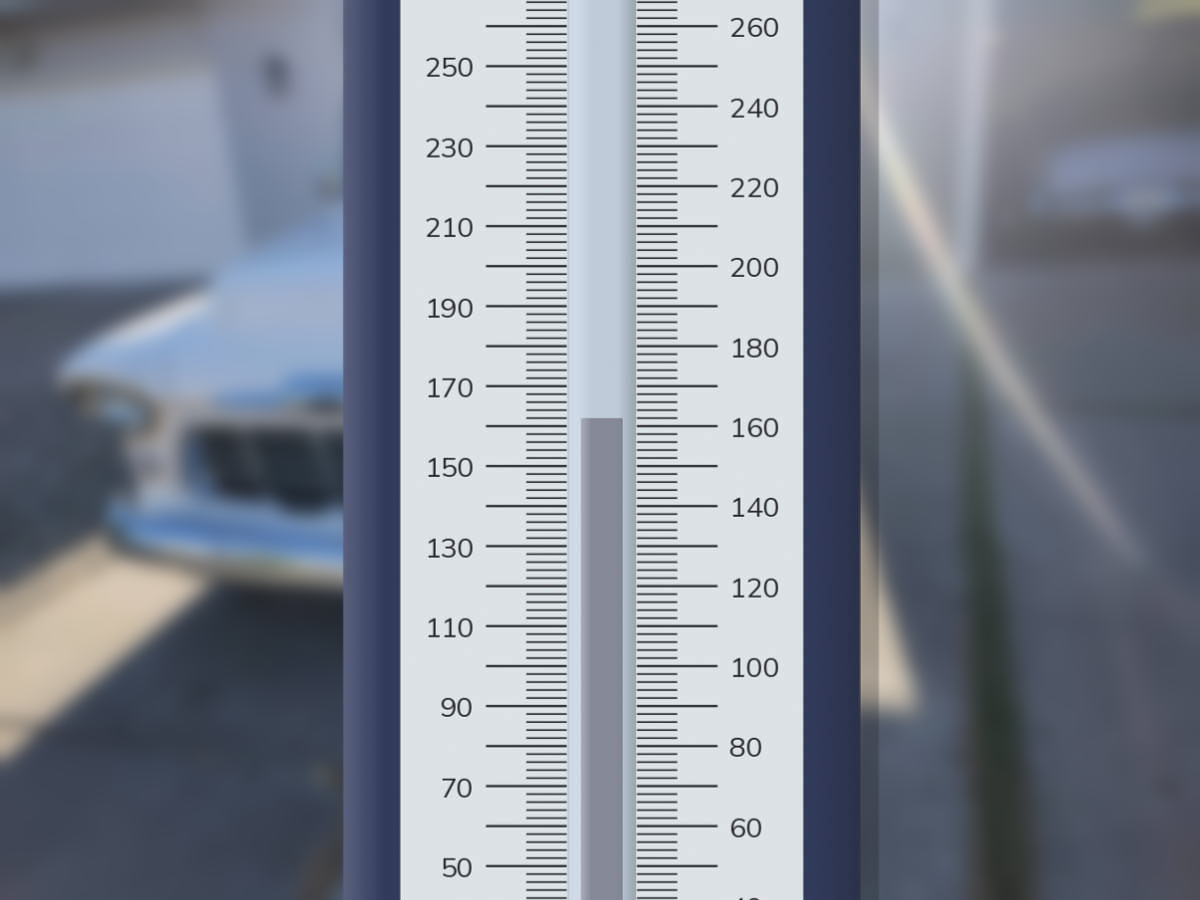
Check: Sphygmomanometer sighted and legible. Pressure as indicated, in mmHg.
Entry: 162 mmHg
